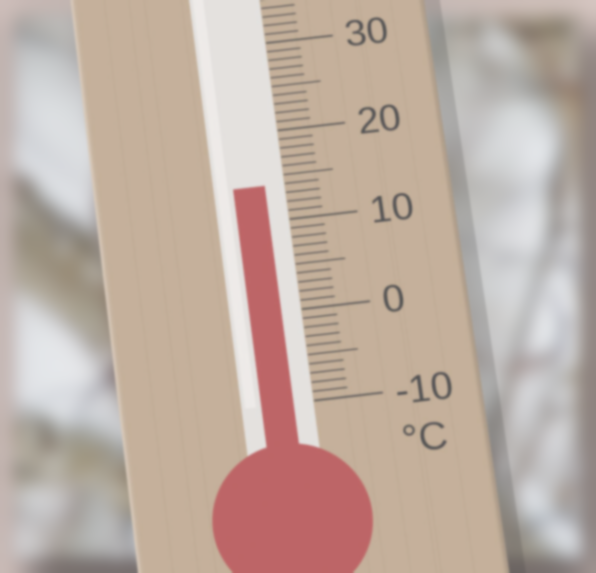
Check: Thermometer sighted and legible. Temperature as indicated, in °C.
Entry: 14 °C
